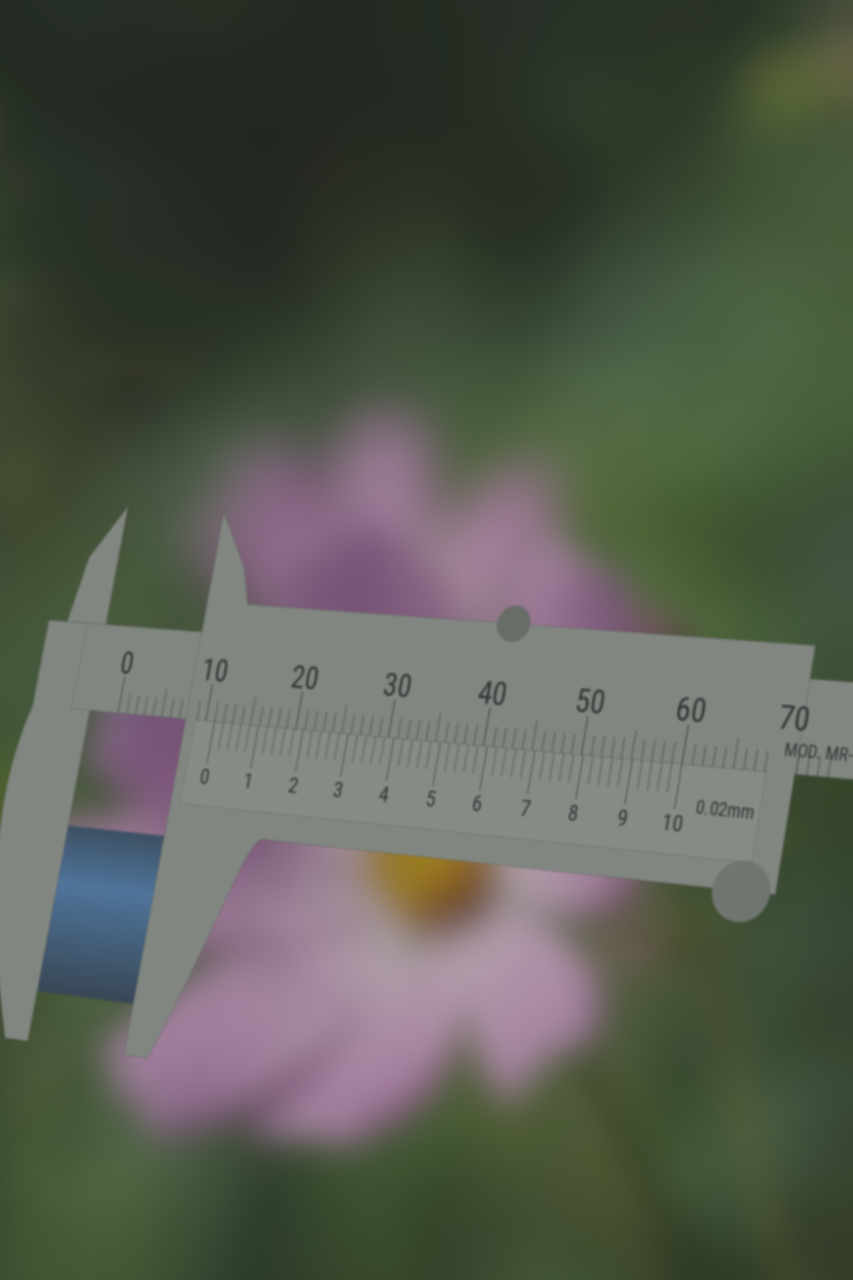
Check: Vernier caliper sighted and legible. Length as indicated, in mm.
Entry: 11.0 mm
